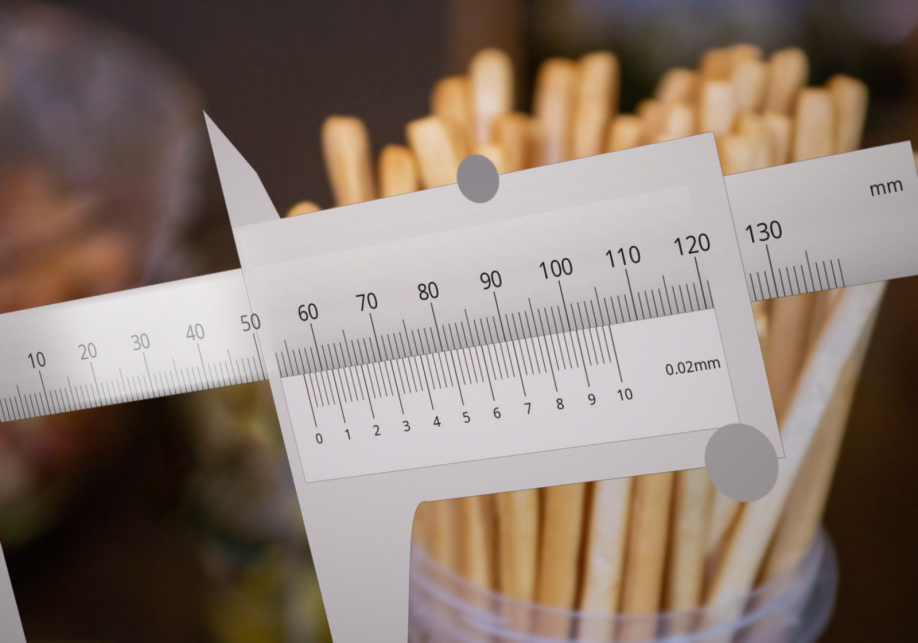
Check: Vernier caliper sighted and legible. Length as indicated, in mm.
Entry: 56.8 mm
